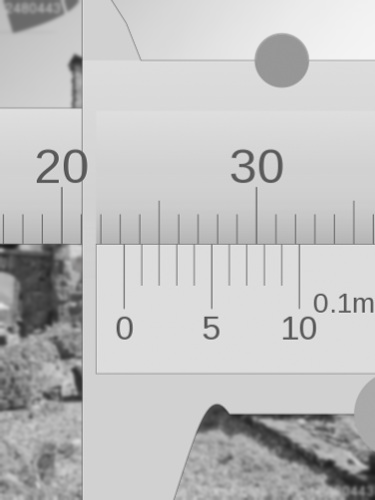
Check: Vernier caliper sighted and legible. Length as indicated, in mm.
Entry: 23.2 mm
